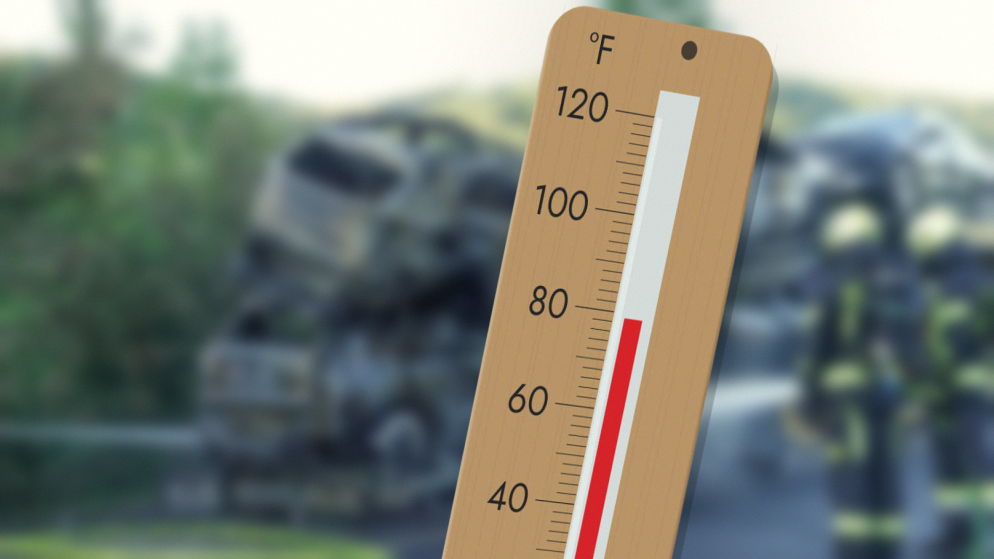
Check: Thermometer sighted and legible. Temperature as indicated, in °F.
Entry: 79 °F
